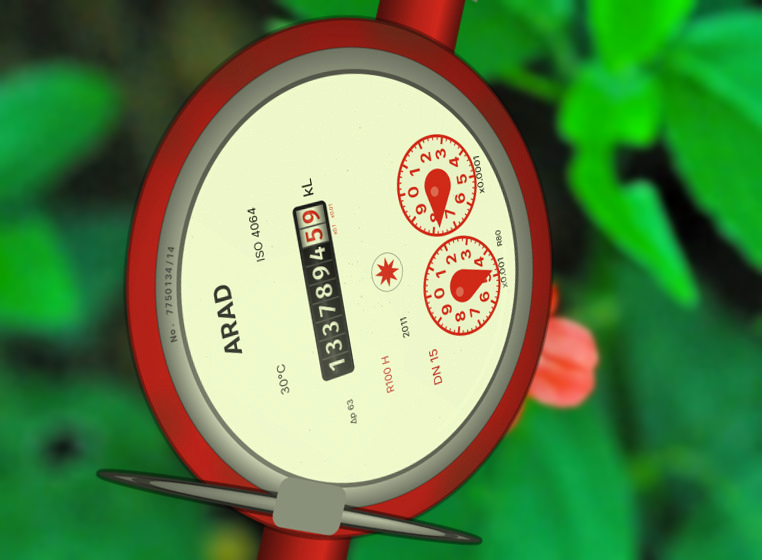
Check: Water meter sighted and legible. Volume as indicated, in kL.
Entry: 1337894.5947 kL
